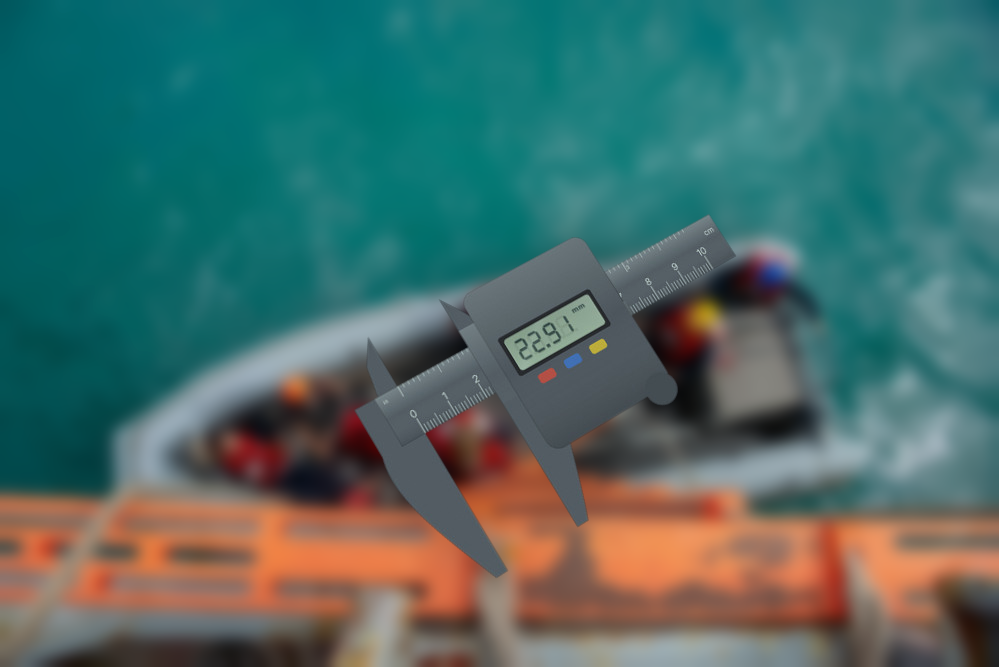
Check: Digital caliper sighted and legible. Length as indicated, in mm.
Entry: 22.91 mm
